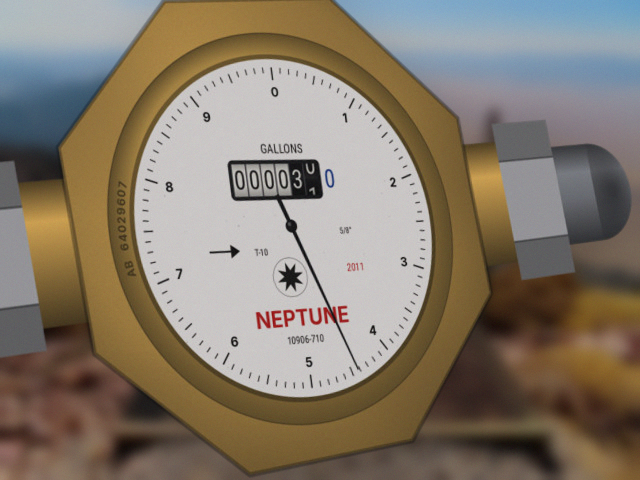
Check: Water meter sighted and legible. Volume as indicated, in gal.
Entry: 304.4 gal
